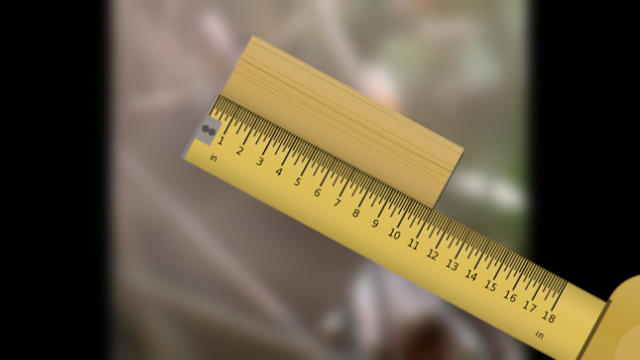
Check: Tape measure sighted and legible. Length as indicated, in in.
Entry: 11 in
